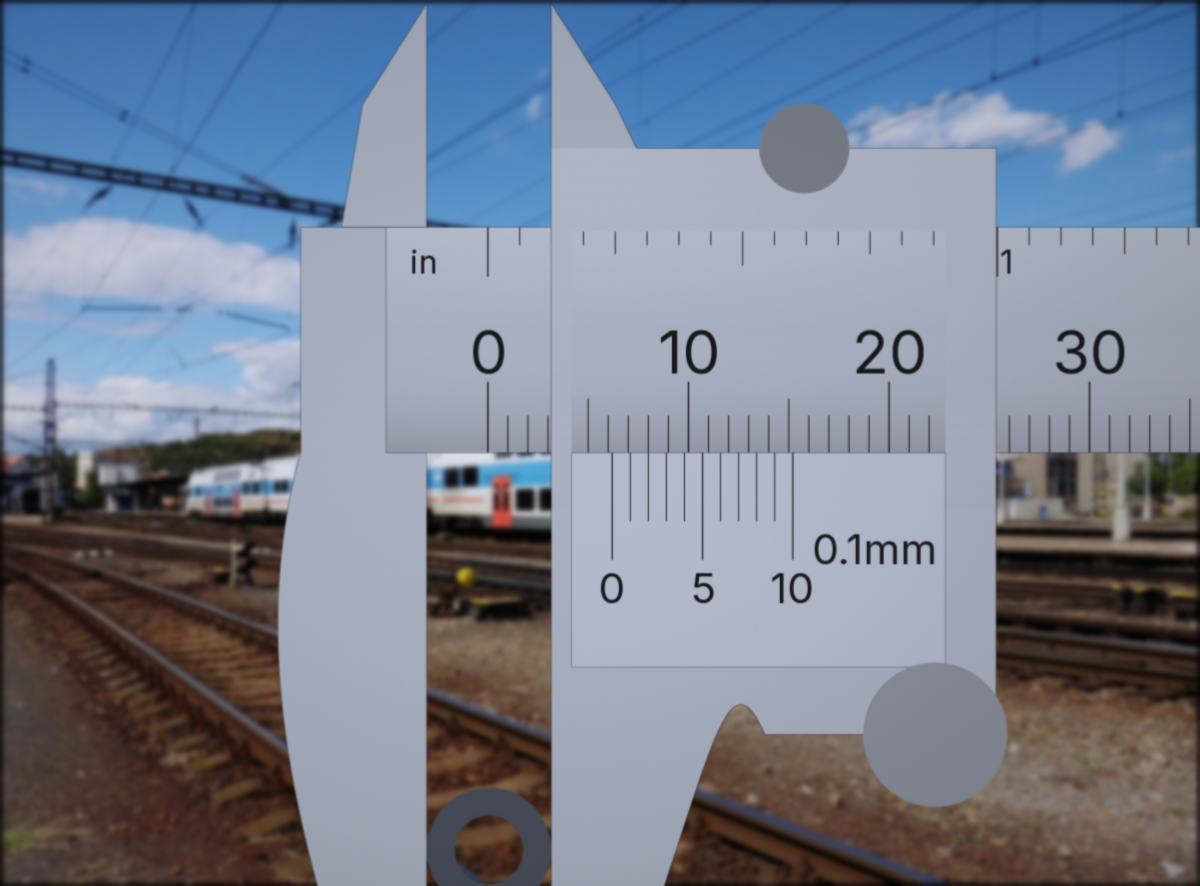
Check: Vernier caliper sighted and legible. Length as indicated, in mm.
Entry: 6.2 mm
